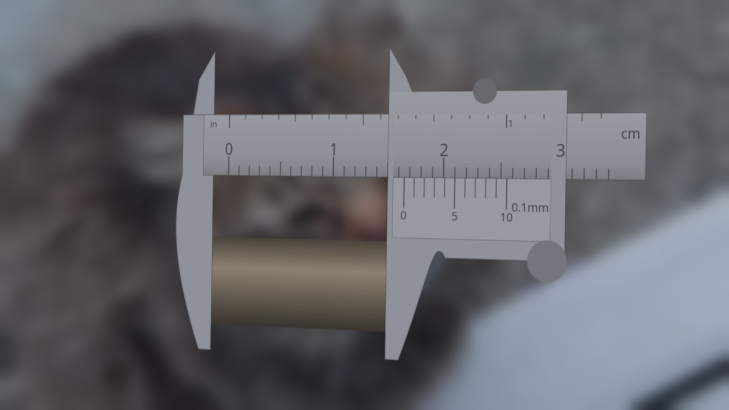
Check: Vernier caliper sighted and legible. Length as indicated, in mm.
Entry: 16.5 mm
